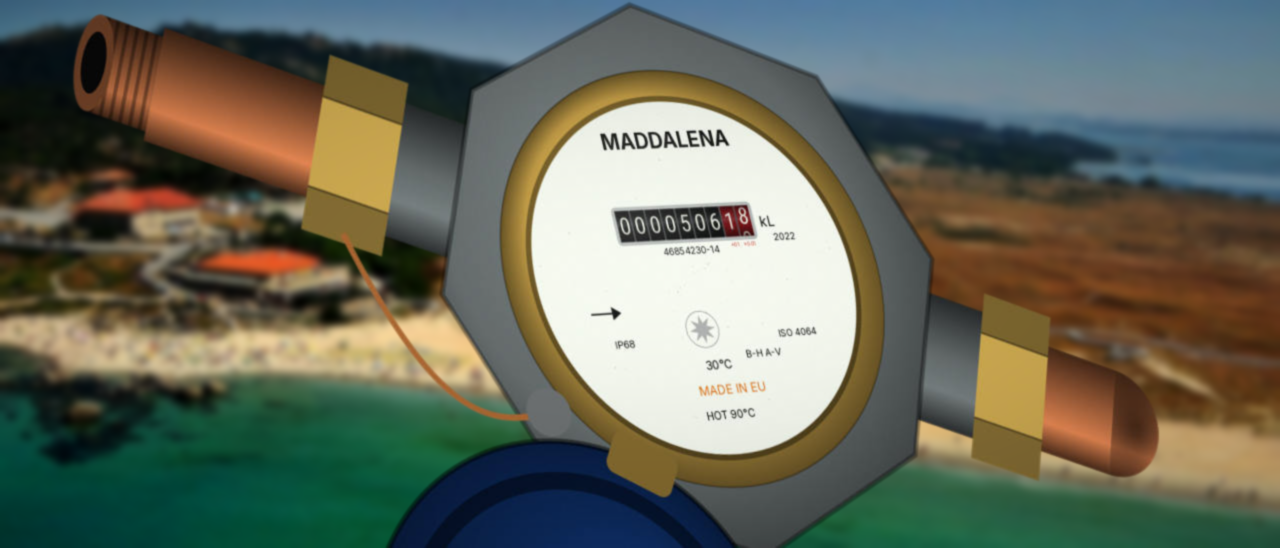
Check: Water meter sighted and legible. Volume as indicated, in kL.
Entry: 506.18 kL
